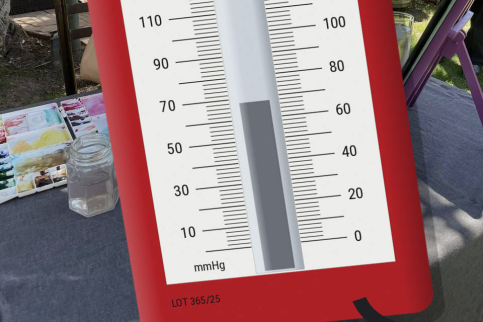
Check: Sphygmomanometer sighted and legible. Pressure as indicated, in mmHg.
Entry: 68 mmHg
